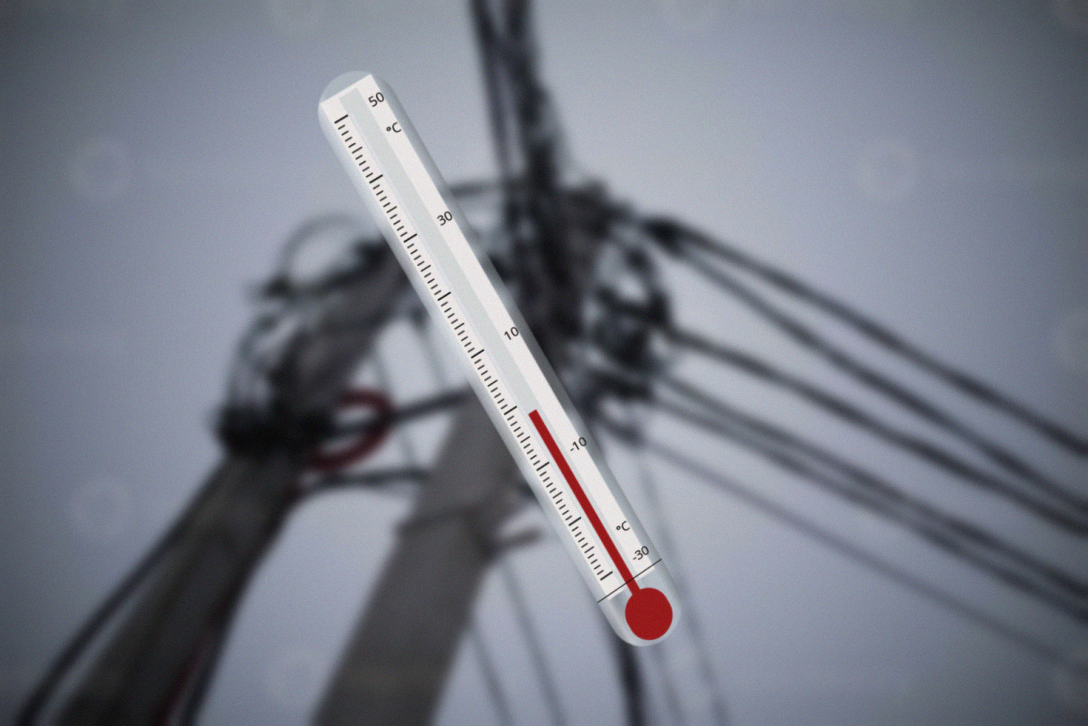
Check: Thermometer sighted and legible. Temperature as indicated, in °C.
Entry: -2 °C
